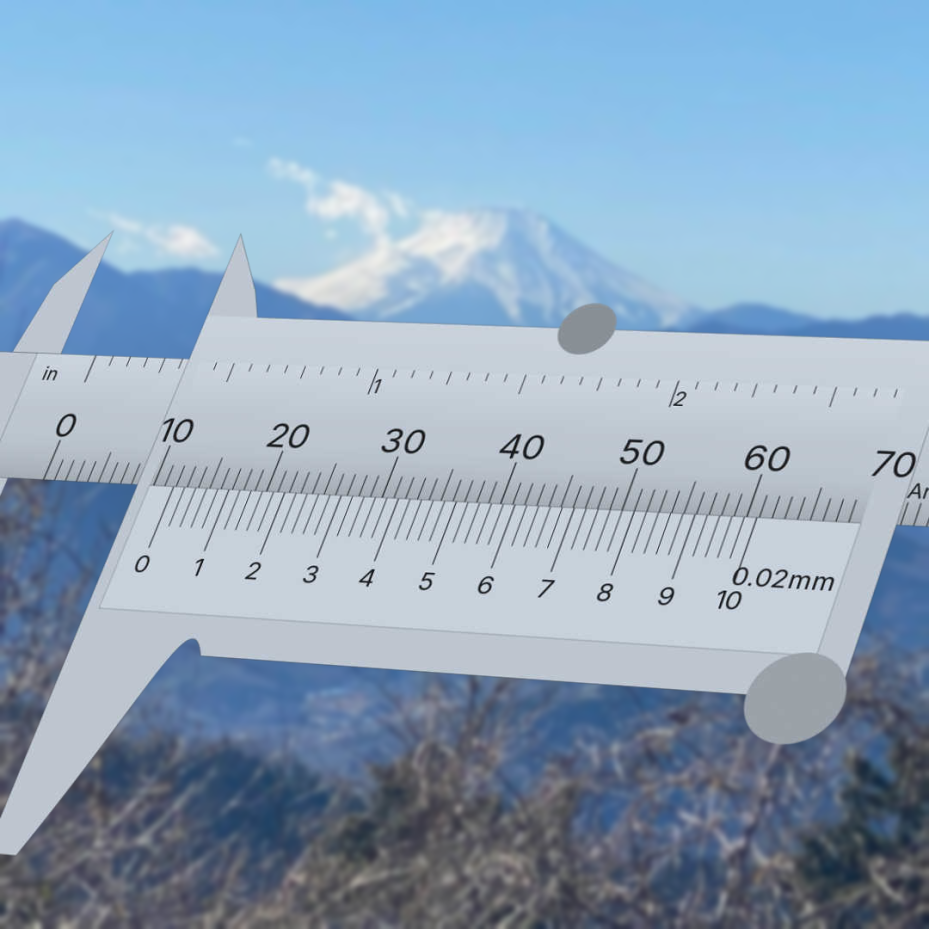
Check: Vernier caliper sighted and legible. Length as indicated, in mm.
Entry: 11.8 mm
